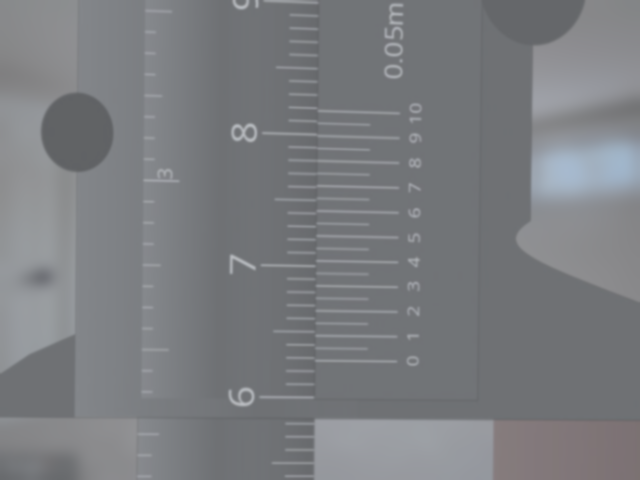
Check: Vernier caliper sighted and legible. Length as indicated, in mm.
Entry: 62.8 mm
